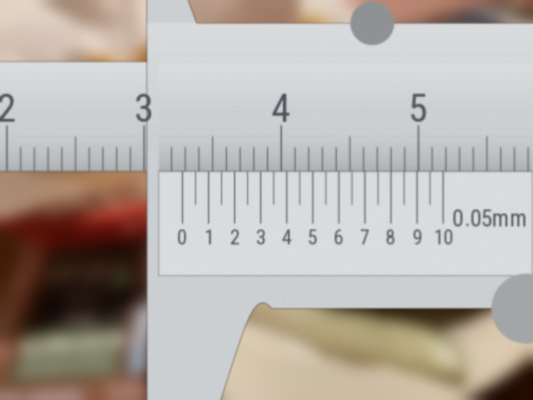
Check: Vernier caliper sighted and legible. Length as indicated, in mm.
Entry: 32.8 mm
